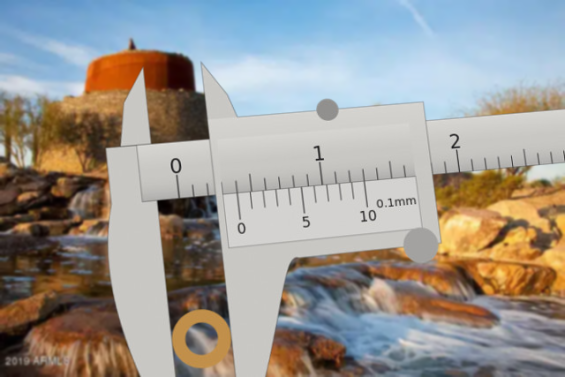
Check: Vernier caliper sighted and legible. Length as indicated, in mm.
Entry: 4.0 mm
